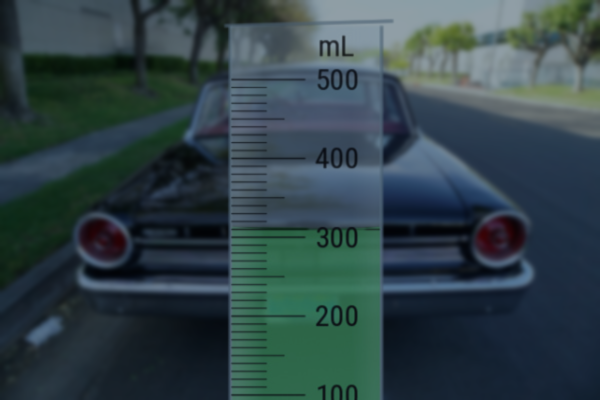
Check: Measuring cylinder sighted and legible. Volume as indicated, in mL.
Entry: 310 mL
